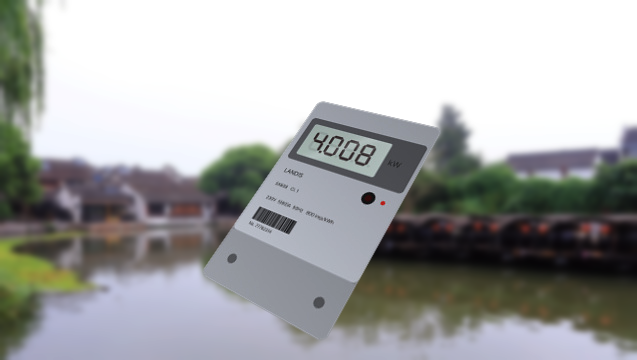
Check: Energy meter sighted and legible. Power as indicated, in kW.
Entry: 4.008 kW
